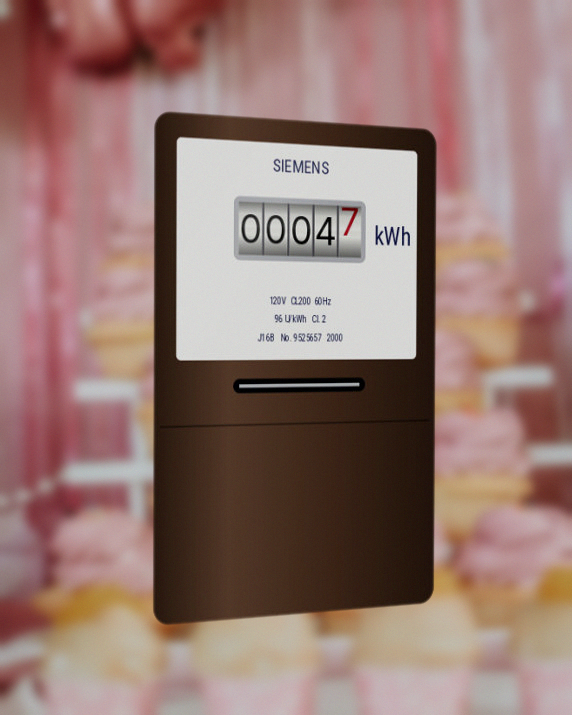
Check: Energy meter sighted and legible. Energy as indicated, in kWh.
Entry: 4.7 kWh
